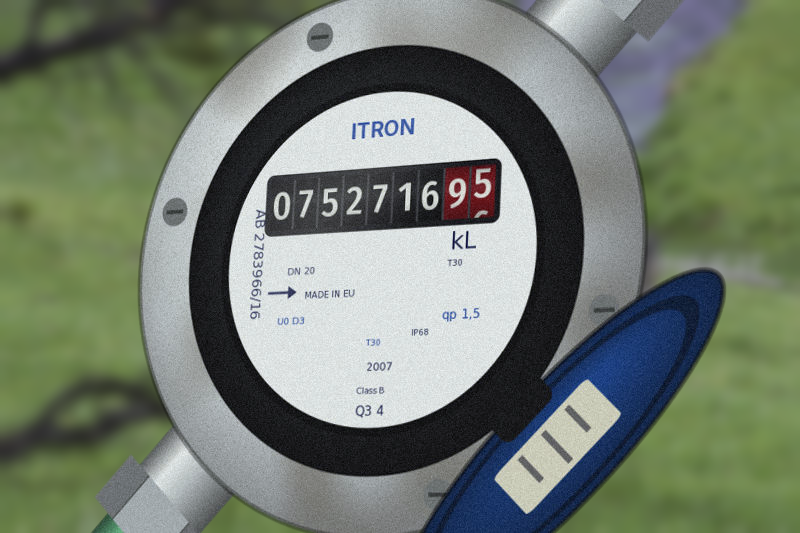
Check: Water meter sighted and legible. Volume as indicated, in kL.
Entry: 752716.95 kL
